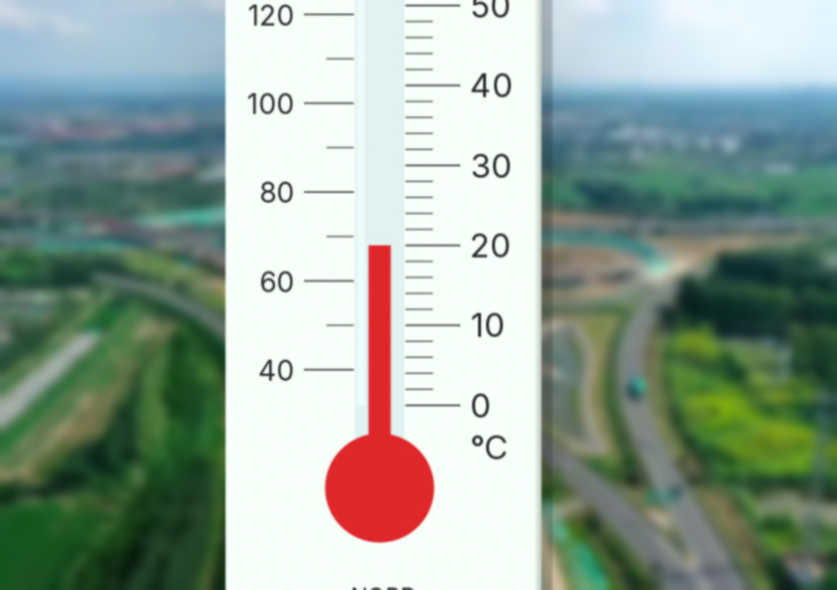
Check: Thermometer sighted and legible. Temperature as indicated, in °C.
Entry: 20 °C
